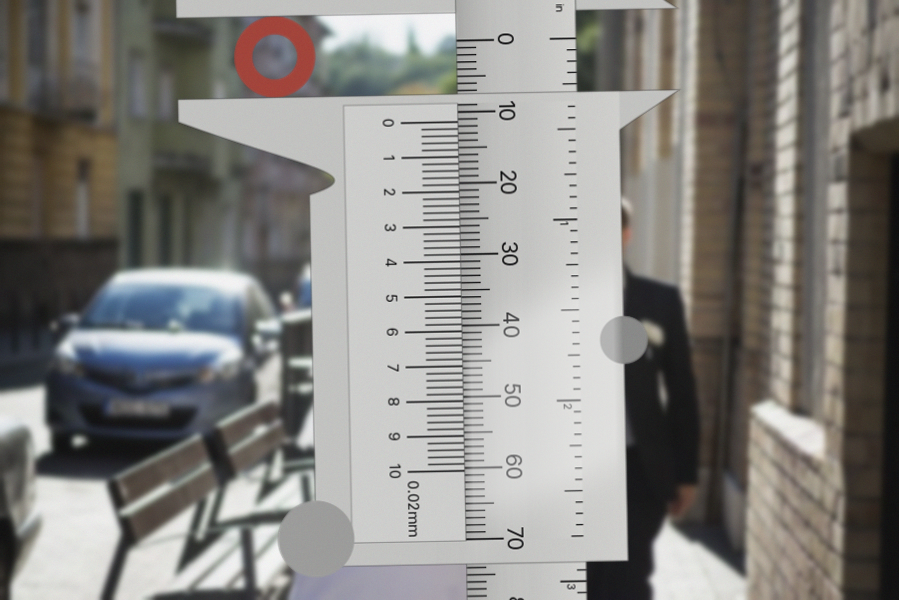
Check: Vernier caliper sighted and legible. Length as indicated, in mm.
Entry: 11.4 mm
